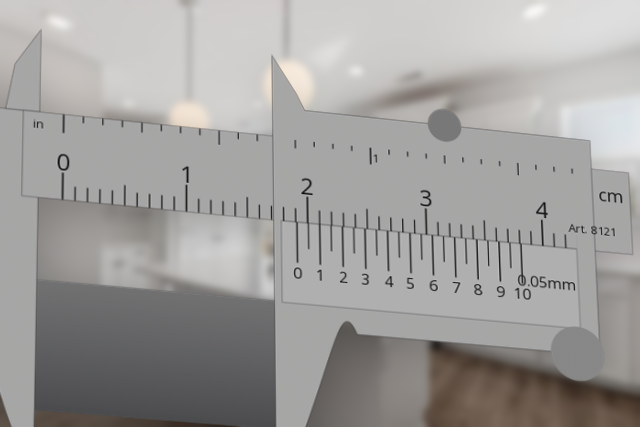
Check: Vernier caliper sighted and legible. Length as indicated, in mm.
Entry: 19.1 mm
